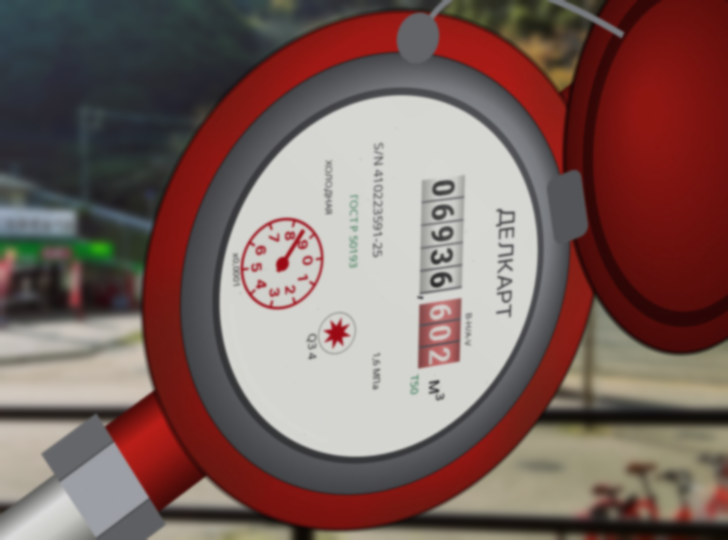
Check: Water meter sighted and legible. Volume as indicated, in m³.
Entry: 6936.6028 m³
